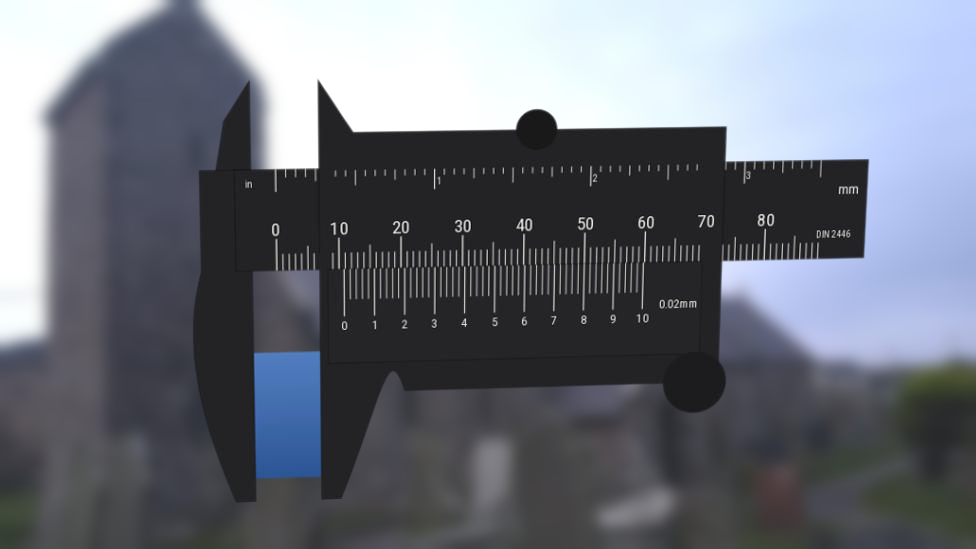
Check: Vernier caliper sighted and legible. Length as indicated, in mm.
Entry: 10.8 mm
